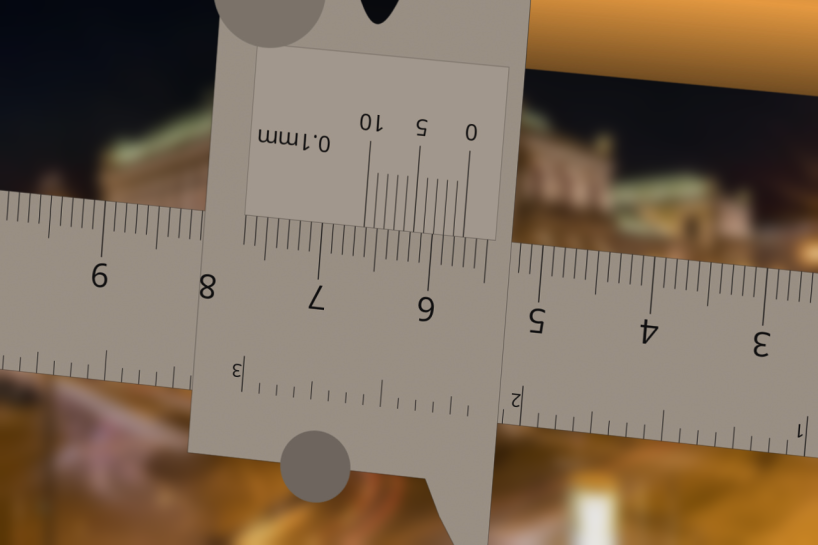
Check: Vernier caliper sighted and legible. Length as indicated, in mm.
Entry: 57.2 mm
